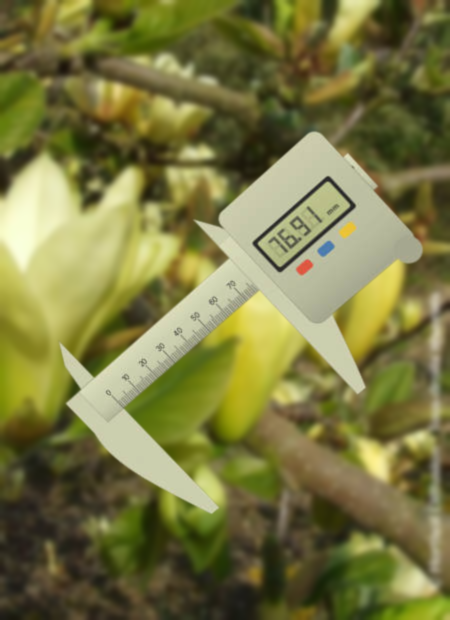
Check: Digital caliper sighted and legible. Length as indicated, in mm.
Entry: 76.91 mm
